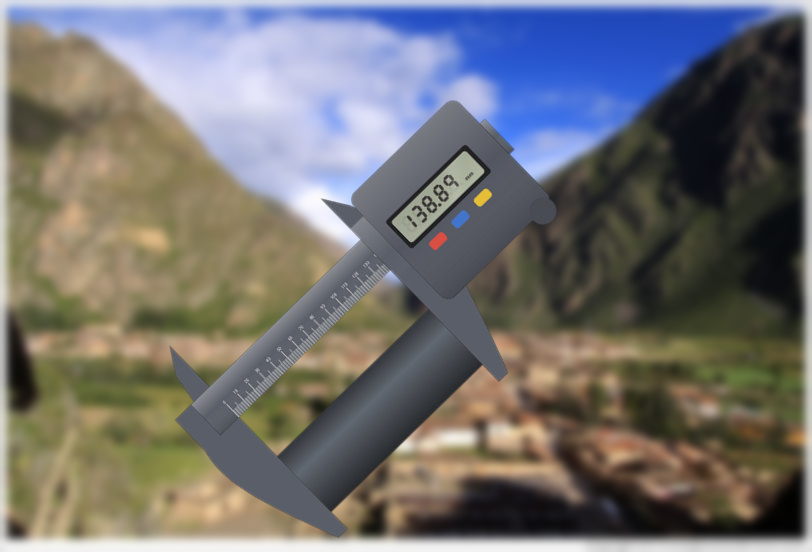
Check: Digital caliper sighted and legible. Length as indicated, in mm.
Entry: 138.89 mm
